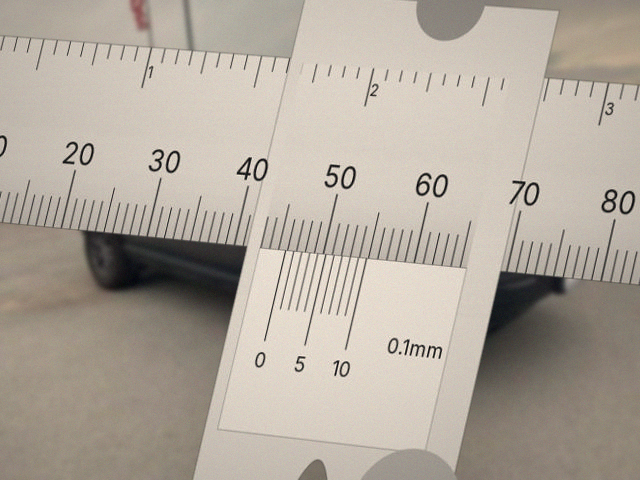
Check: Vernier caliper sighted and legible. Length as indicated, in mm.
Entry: 45.8 mm
